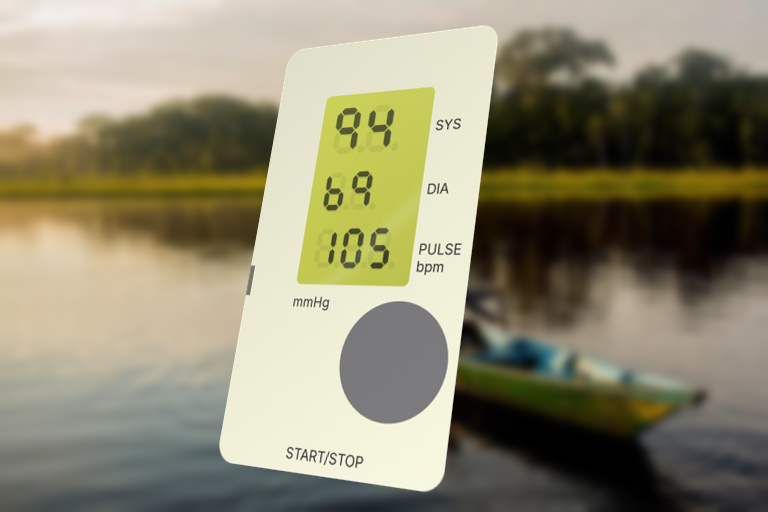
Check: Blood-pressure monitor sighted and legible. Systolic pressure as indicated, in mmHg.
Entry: 94 mmHg
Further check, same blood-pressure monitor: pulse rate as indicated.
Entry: 105 bpm
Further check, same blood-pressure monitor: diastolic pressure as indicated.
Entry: 69 mmHg
